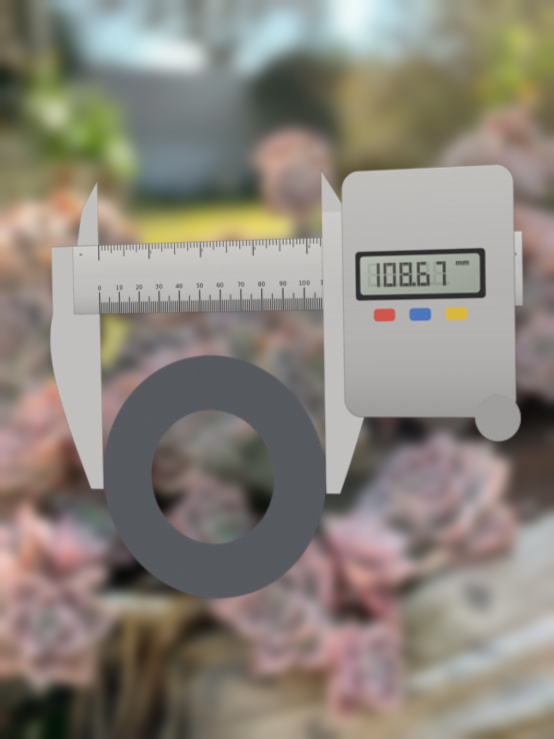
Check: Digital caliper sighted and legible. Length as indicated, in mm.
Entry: 108.67 mm
